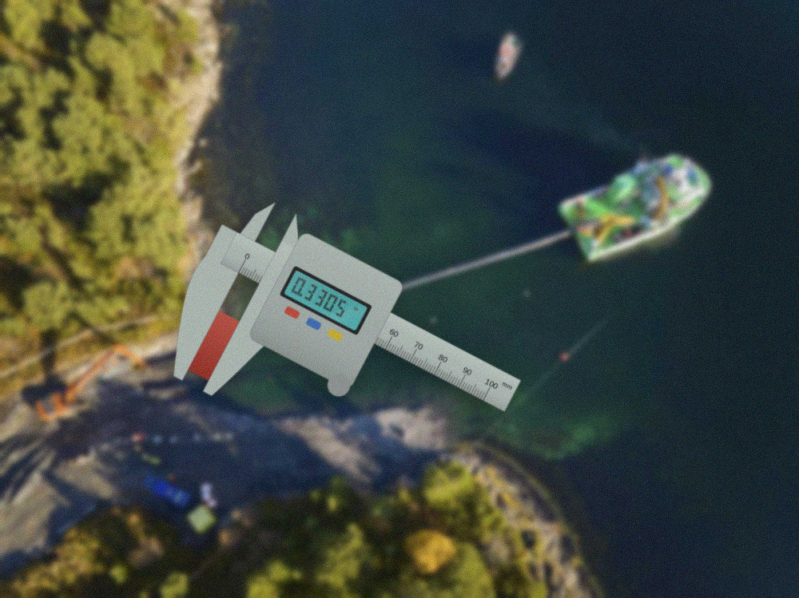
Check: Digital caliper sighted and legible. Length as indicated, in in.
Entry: 0.3305 in
